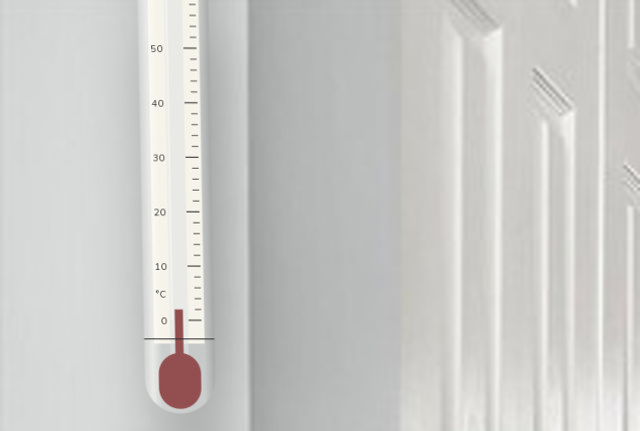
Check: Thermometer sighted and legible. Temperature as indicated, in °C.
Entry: 2 °C
